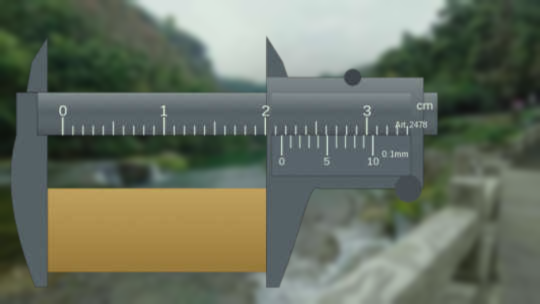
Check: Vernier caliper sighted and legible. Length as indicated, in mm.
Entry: 21.6 mm
